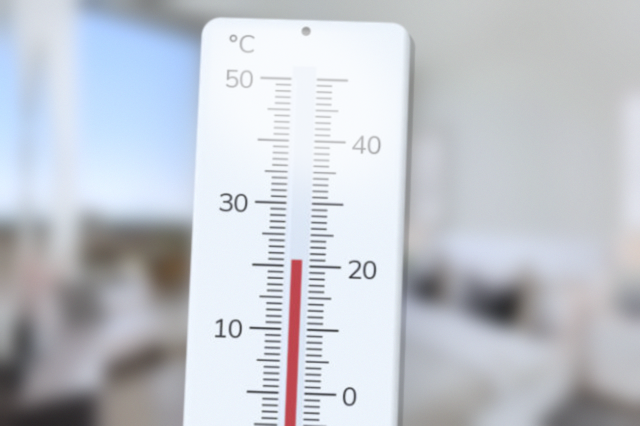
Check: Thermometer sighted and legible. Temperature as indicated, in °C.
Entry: 21 °C
